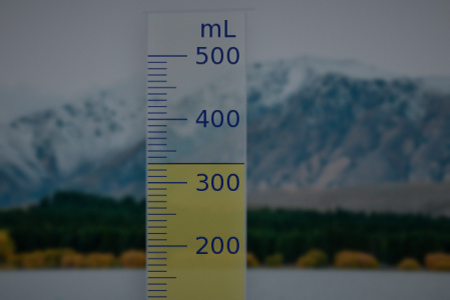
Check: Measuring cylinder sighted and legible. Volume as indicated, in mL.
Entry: 330 mL
